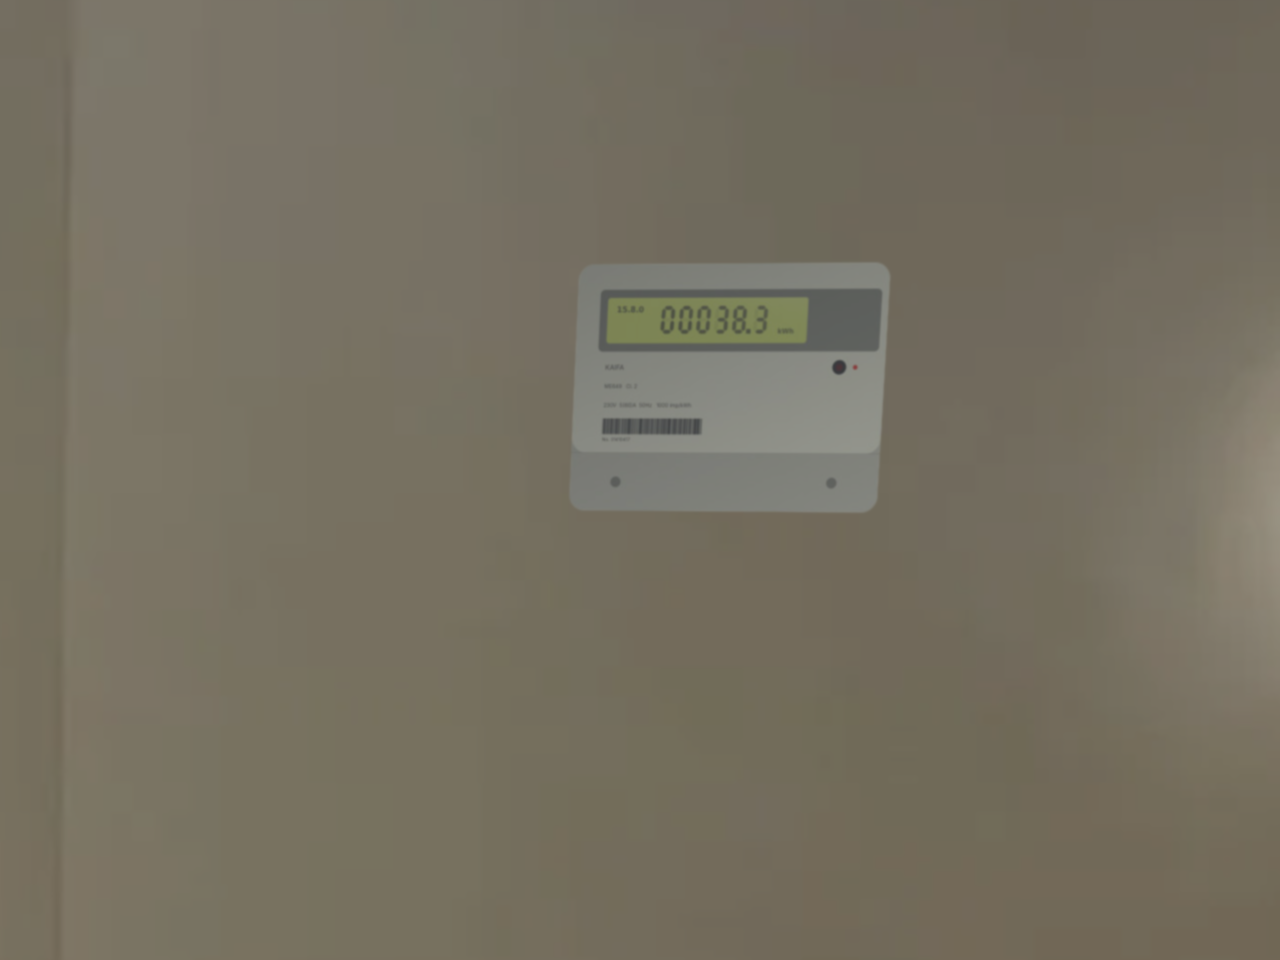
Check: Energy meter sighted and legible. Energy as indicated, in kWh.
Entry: 38.3 kWh
